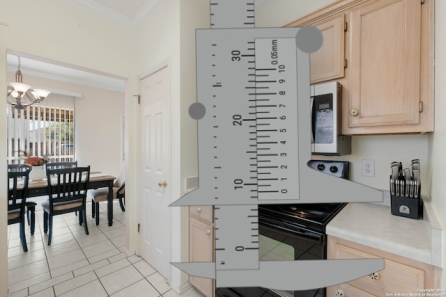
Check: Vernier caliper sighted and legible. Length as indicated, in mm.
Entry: 8.8 mm
